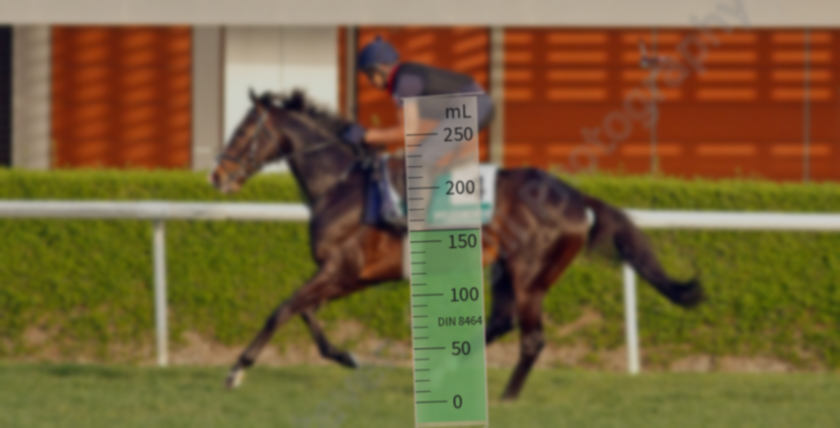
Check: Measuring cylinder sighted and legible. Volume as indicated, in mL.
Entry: 160 mL
